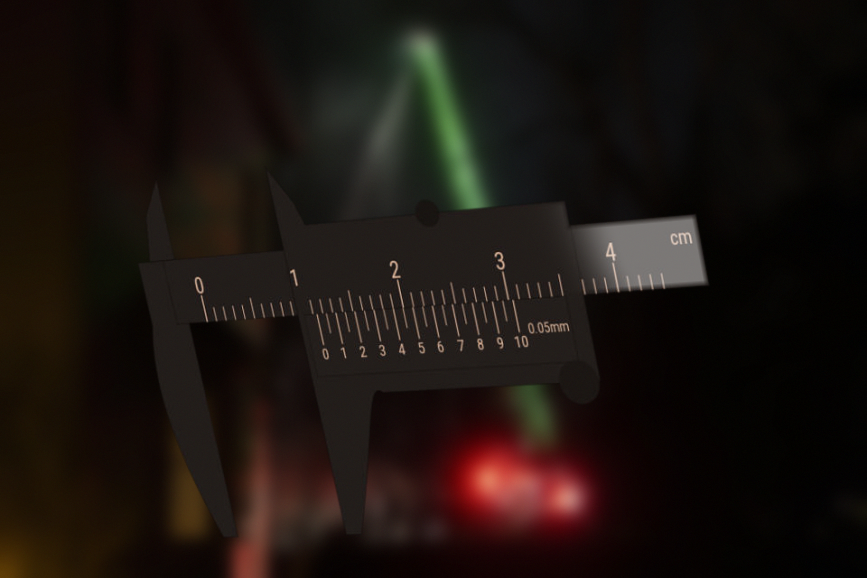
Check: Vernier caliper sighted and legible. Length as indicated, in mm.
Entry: 11.4 mm
